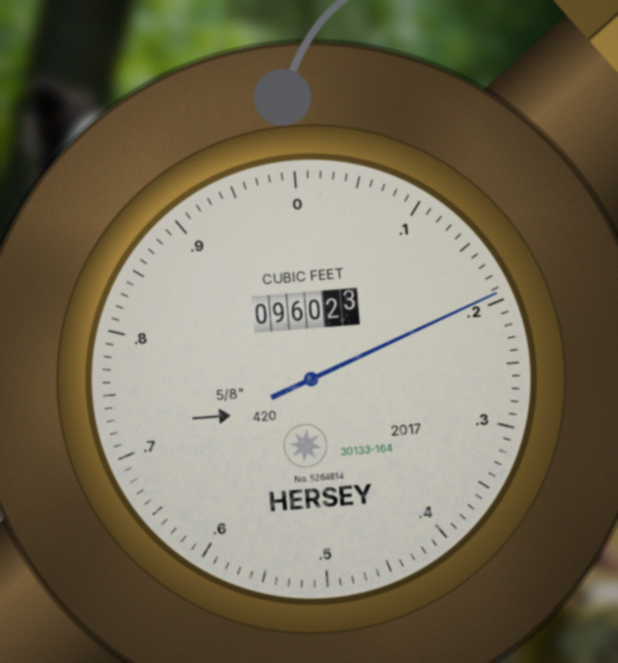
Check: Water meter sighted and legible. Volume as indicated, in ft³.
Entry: 96023.19 ft³
